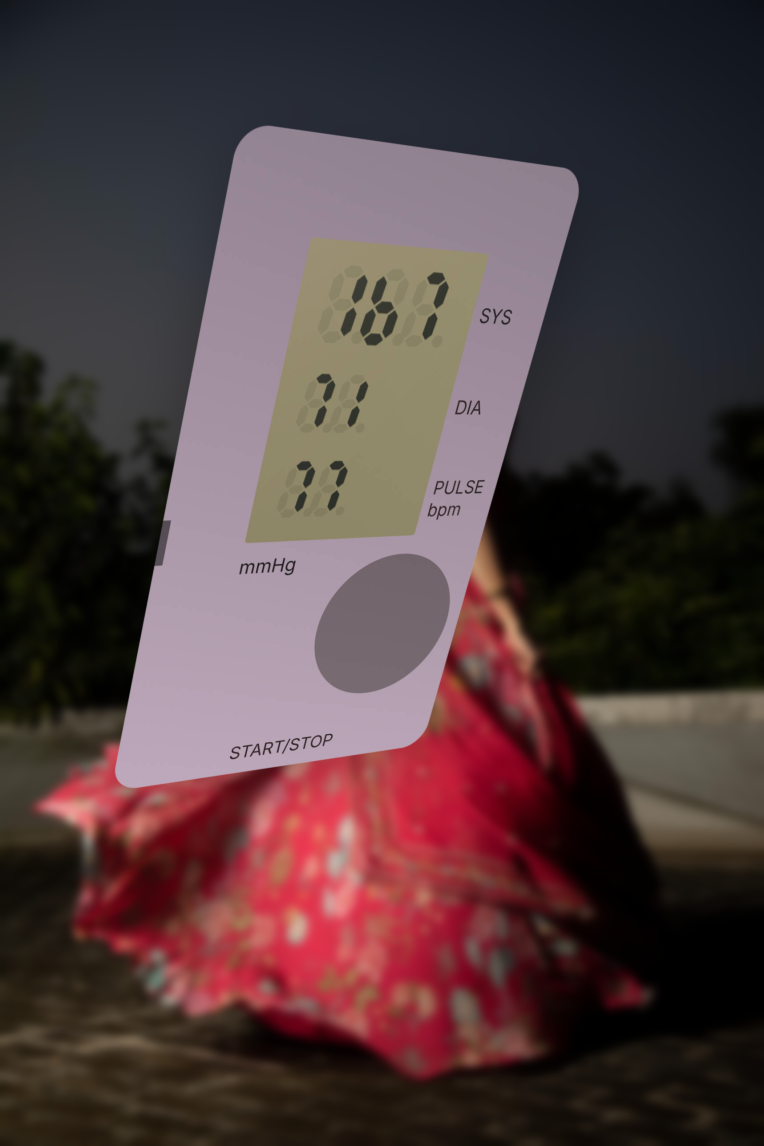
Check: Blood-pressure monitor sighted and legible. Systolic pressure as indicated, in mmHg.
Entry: 167 mmHg
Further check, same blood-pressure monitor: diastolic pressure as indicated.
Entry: 71 mmHg
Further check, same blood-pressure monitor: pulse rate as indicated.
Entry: 77 bpm
